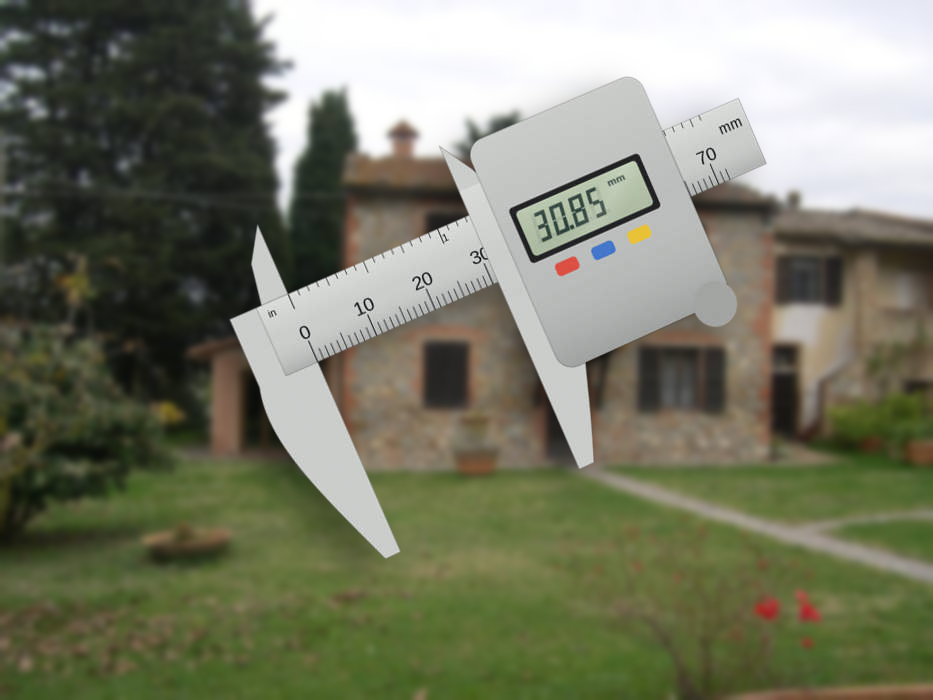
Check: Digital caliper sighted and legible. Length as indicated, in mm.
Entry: 30.85 mm
